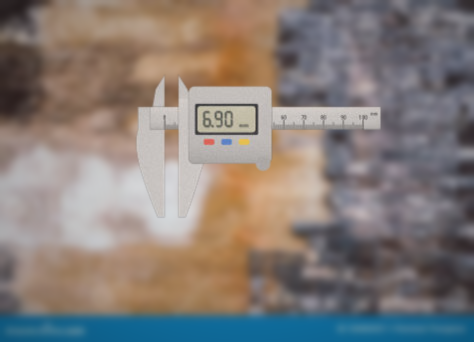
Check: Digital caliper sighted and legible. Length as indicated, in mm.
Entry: 6.90 mm
